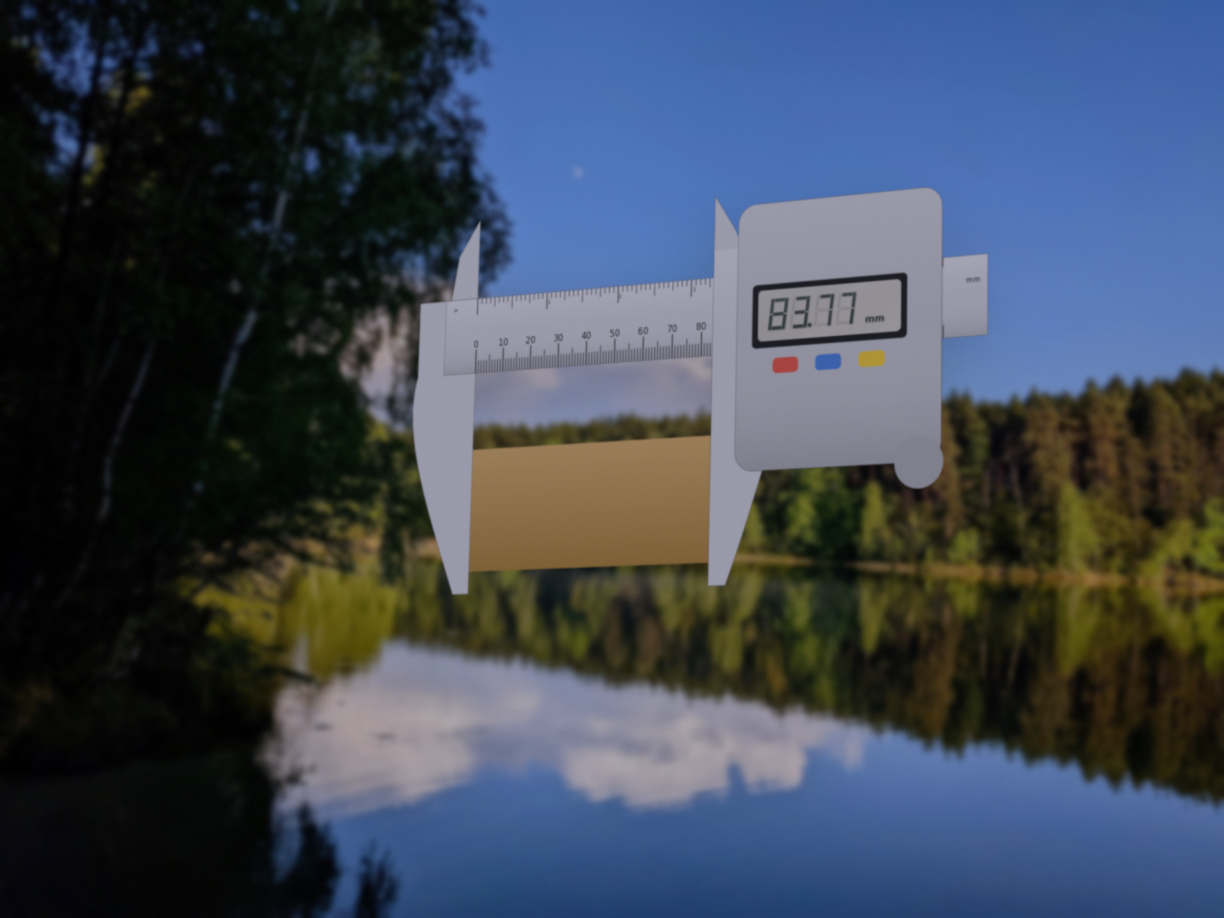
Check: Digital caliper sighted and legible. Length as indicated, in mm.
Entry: 83.77 mm
